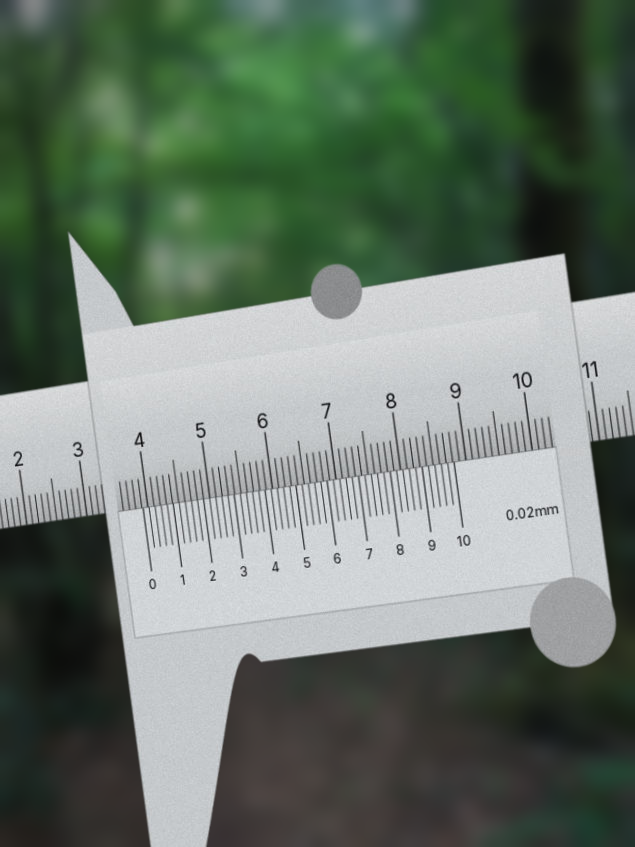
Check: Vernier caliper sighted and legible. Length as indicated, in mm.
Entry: 39.2 mm
